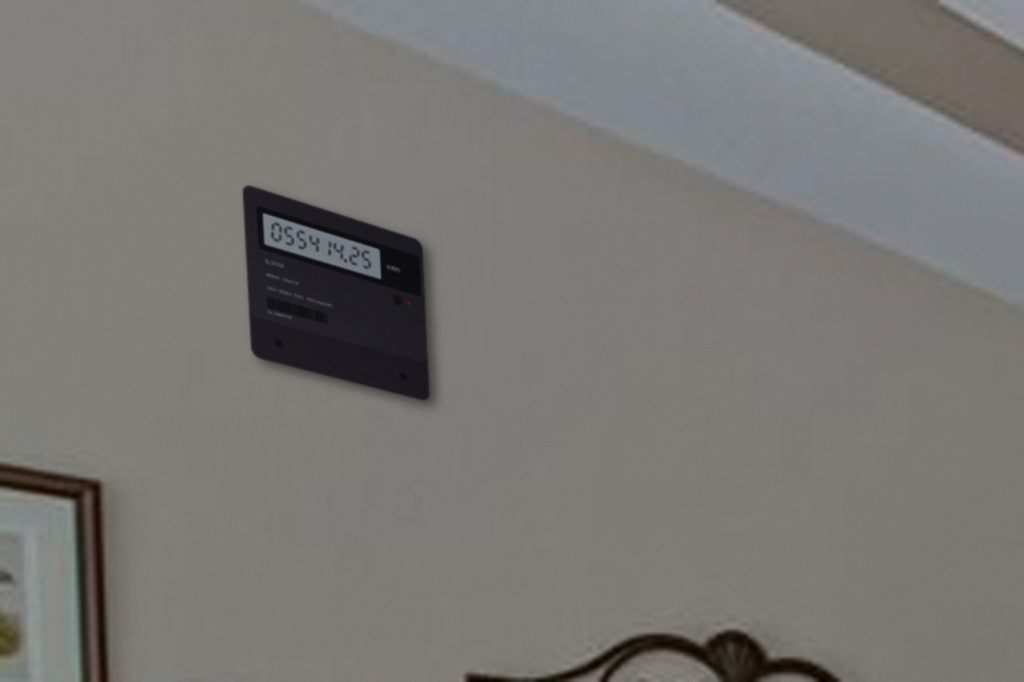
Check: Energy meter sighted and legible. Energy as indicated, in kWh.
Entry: 55414.25 kWh
